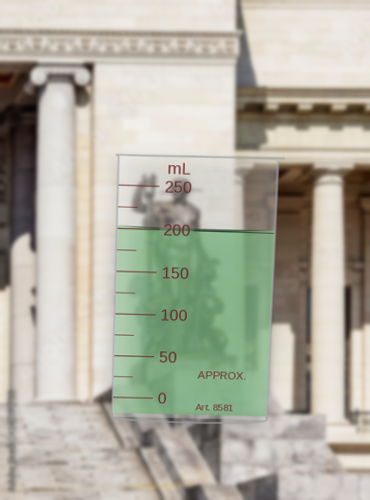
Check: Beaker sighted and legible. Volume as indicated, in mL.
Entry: 200 mL
